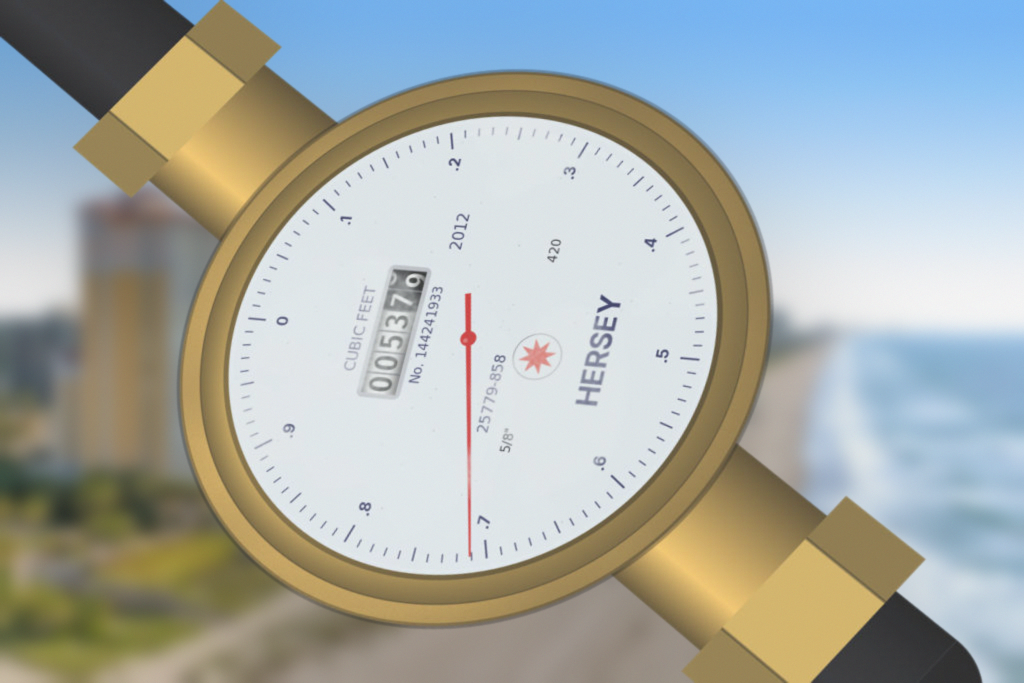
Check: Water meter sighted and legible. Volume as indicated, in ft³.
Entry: 5378.71 ft³
